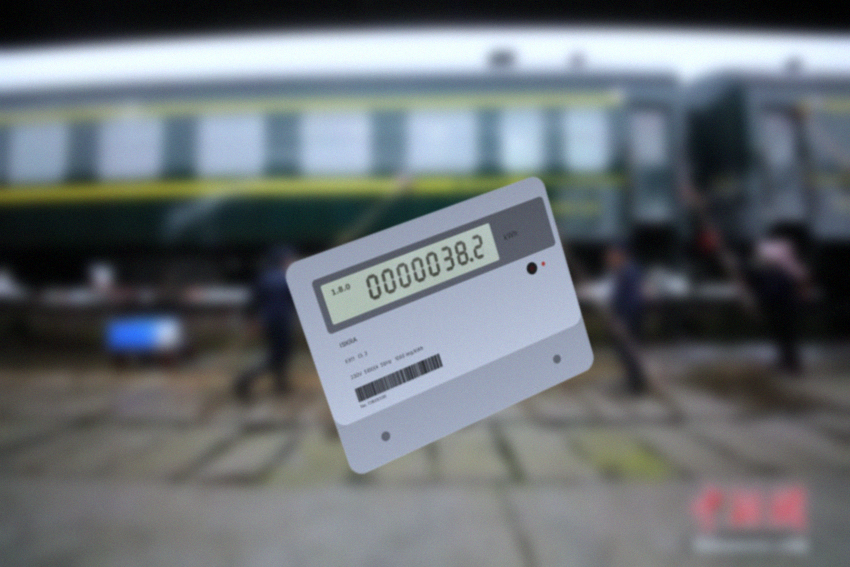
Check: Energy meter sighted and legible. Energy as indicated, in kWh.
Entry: 38.2 kWh
